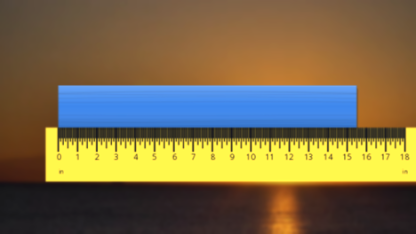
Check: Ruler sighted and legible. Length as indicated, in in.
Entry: 15.5 in
